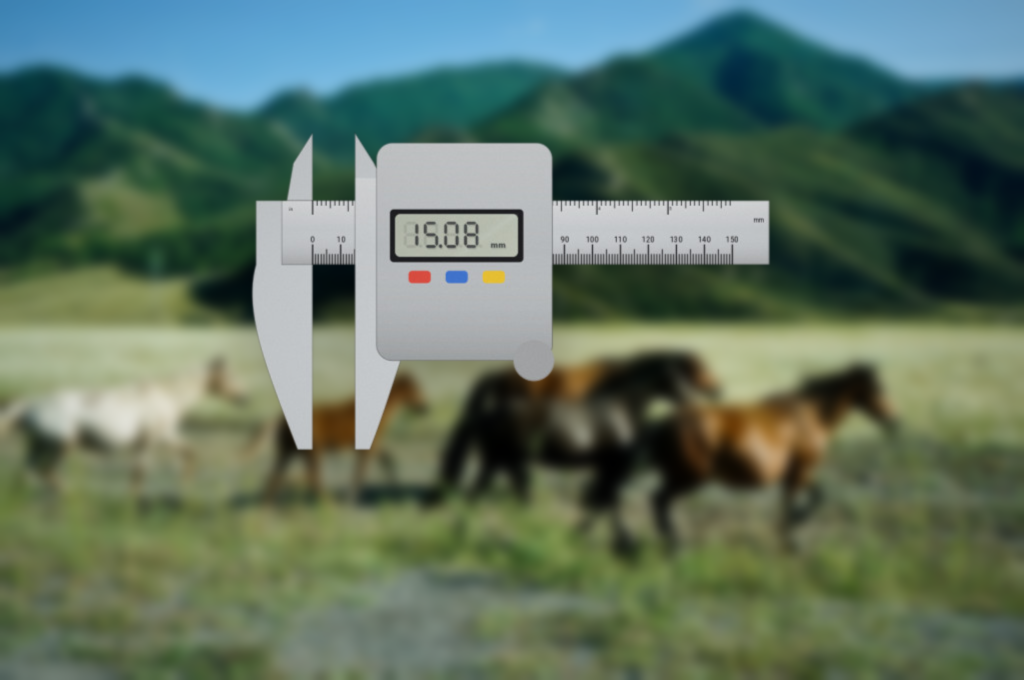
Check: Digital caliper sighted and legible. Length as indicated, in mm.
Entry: 15.08 mm
